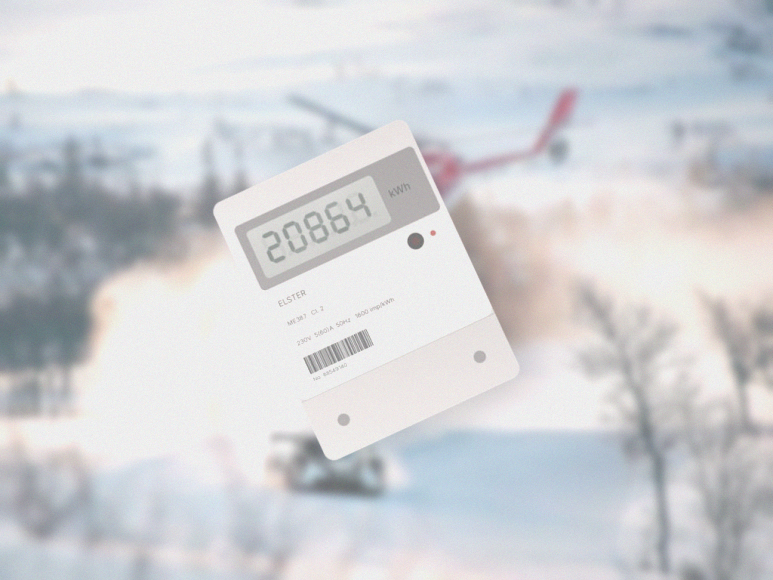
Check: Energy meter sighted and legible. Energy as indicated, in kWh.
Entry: 20864 kWh
